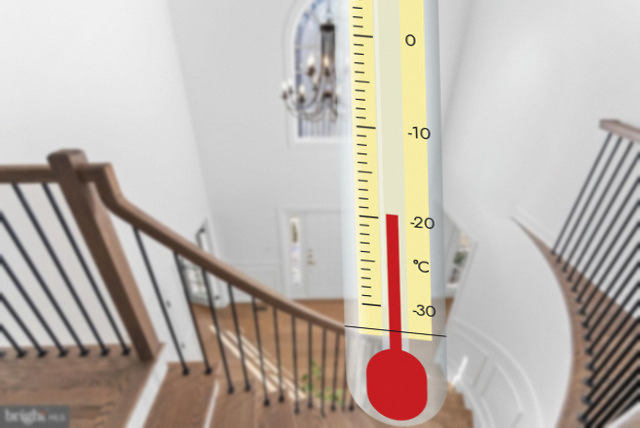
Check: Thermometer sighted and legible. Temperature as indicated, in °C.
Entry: -19.5 °C
